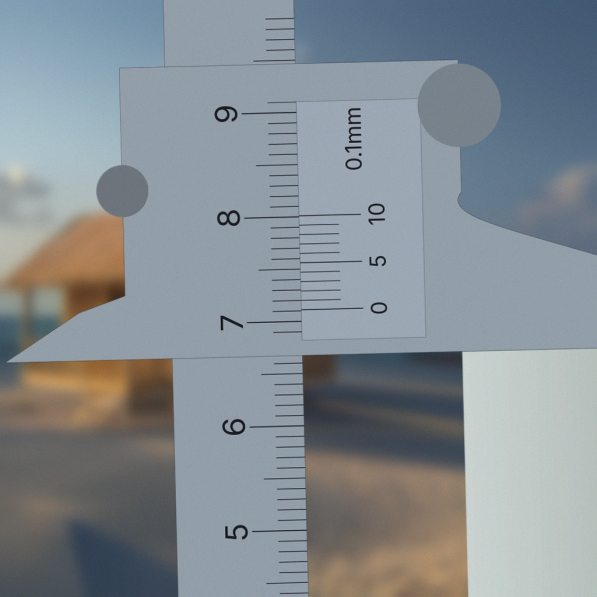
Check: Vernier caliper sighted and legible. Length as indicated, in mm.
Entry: 71.1 mm
